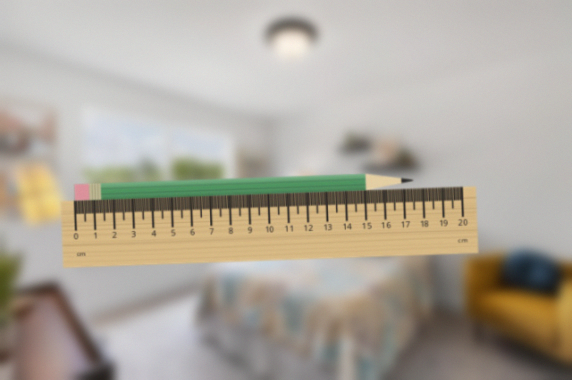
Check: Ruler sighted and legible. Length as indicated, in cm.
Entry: 17.5 cm
